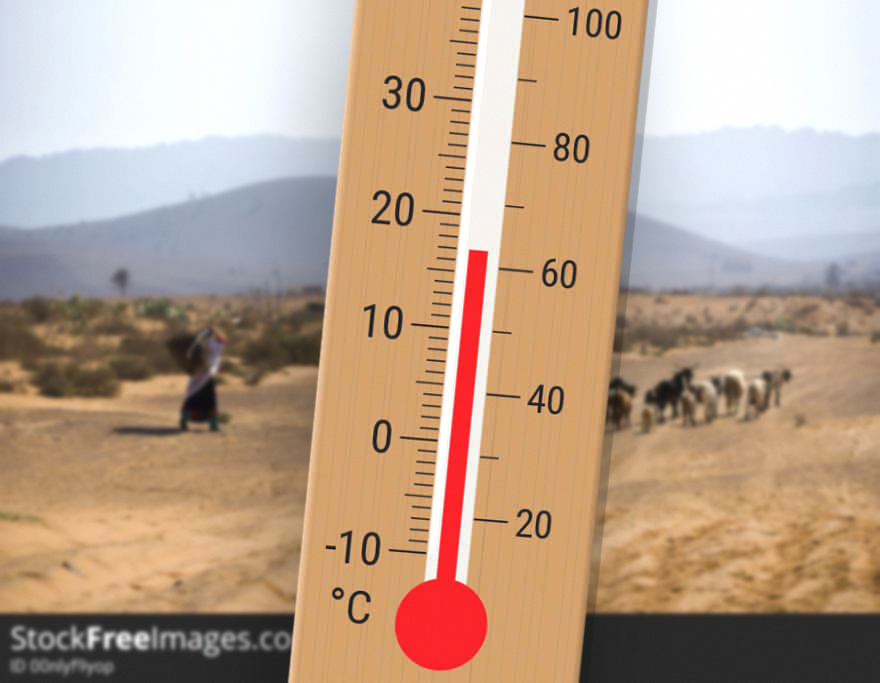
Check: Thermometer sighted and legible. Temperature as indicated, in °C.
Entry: 17 °C
